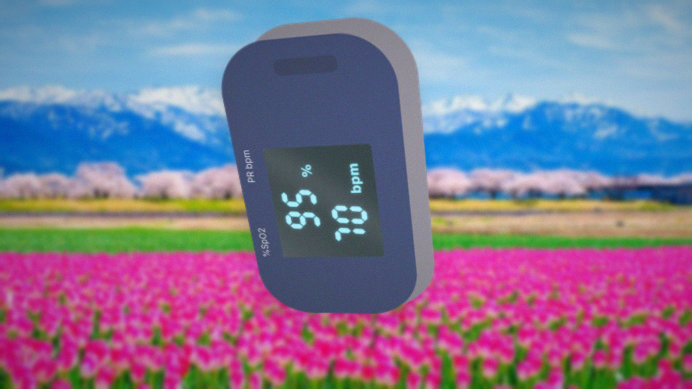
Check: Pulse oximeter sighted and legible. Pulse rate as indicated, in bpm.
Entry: 70 bpm
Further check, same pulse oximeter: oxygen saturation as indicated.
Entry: 95 %
